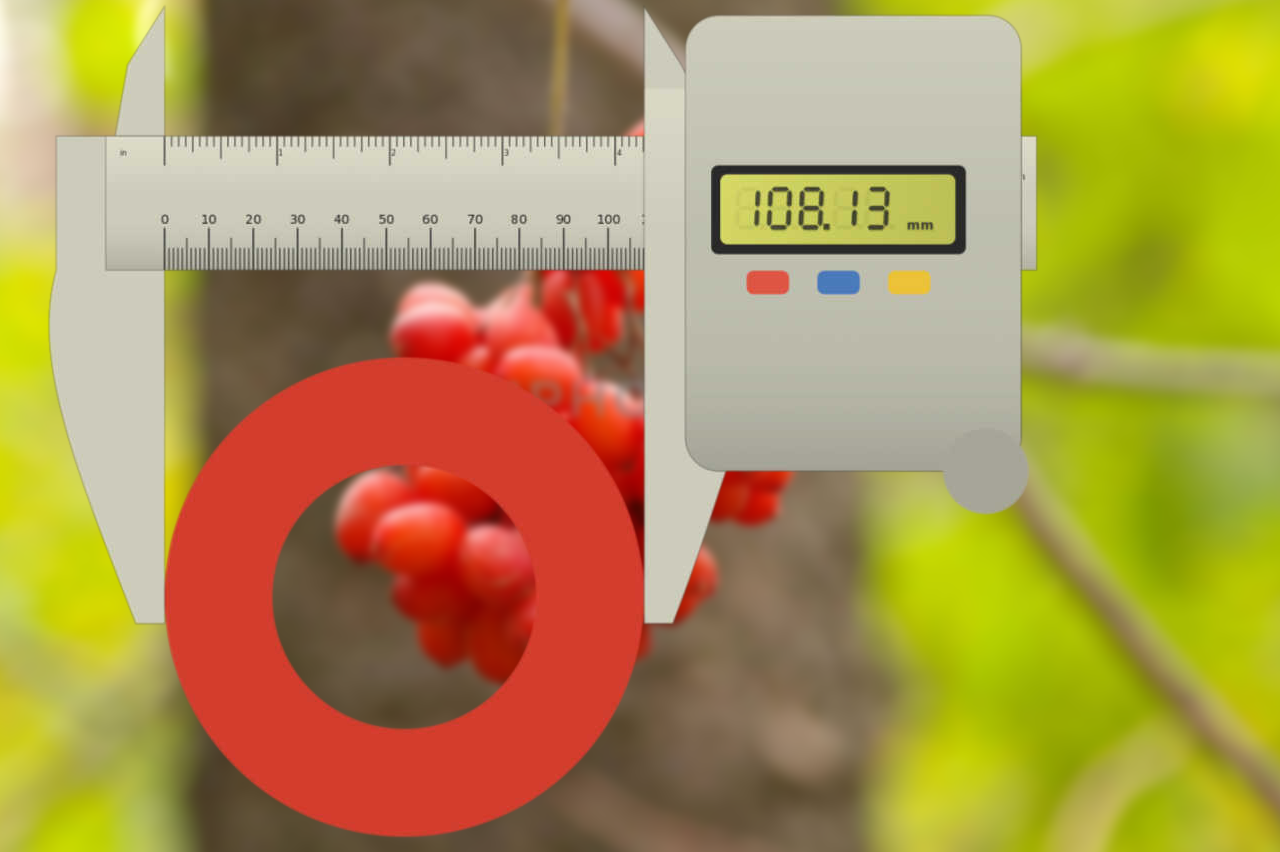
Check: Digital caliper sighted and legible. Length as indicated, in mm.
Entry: 108.13 mm
